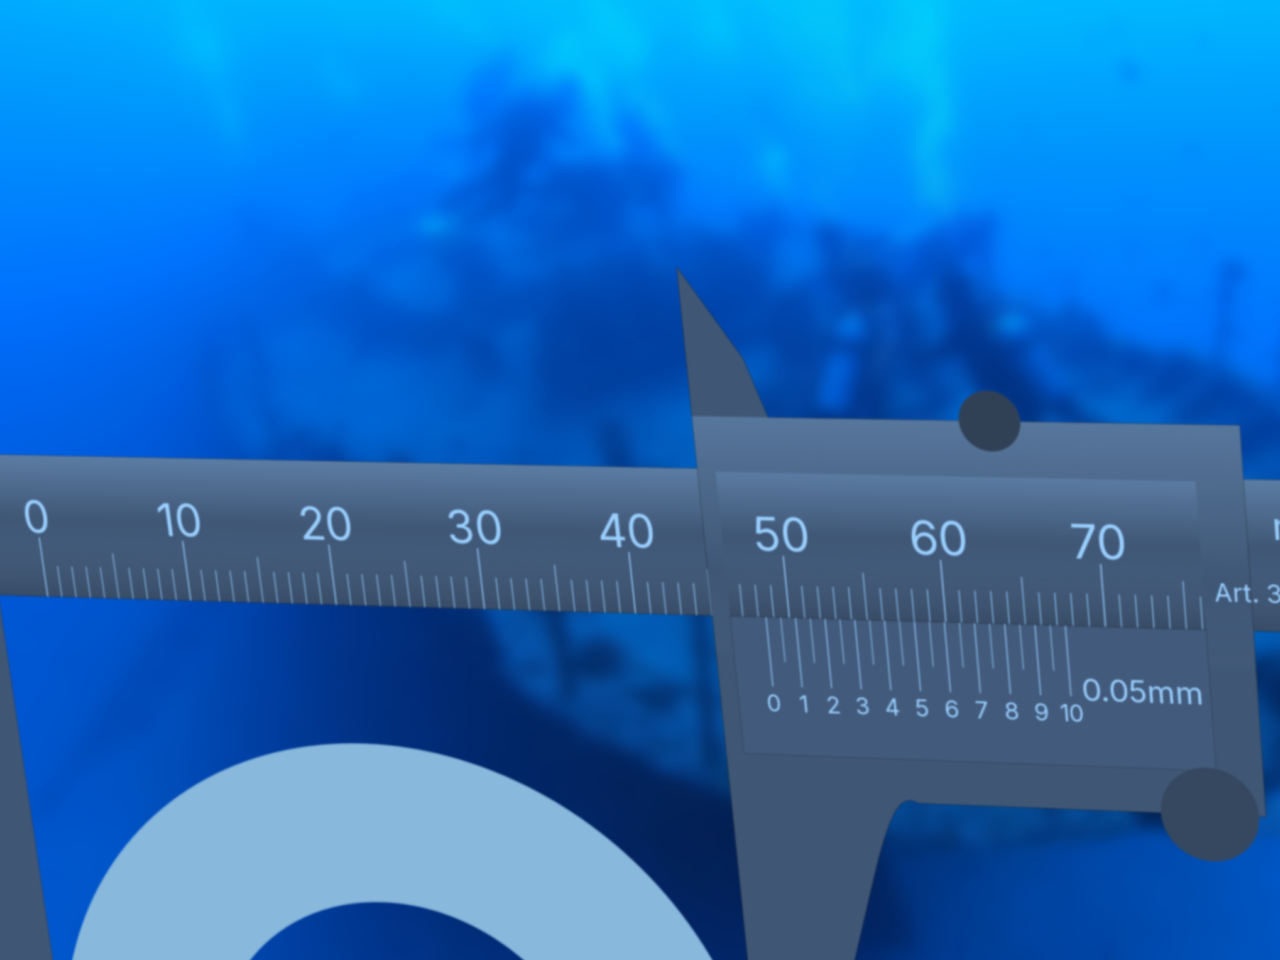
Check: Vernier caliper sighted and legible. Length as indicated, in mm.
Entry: 48.5 mm
